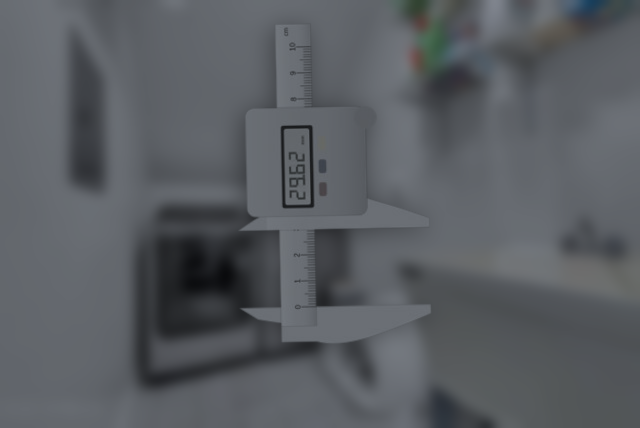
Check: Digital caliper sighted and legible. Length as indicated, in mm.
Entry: 29.62 mm
